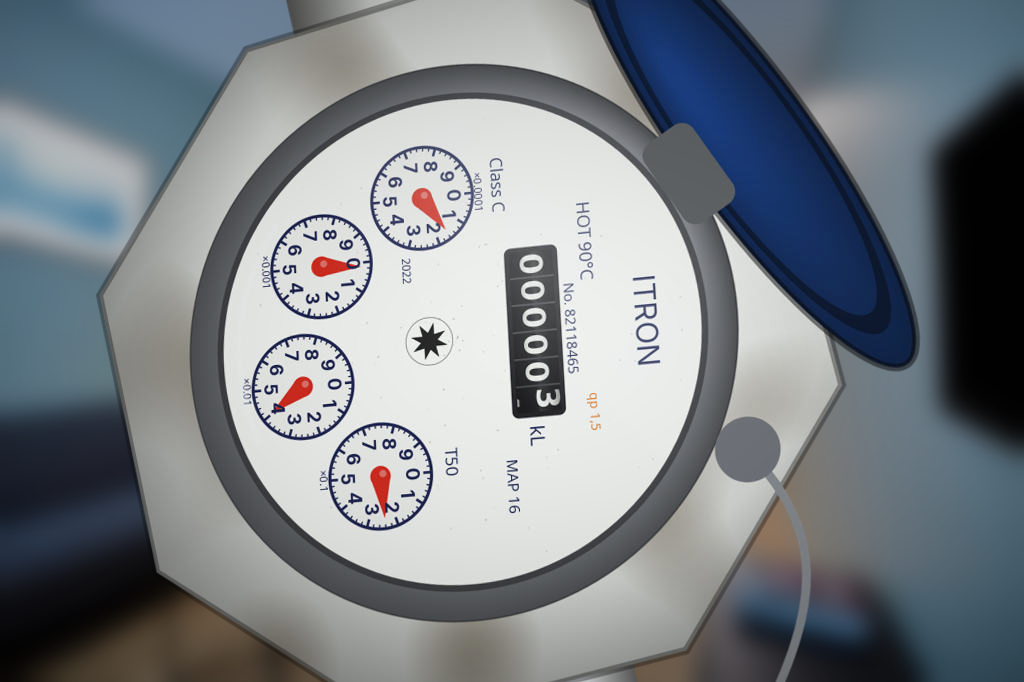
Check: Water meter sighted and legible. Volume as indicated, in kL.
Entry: 3.2401 kL
